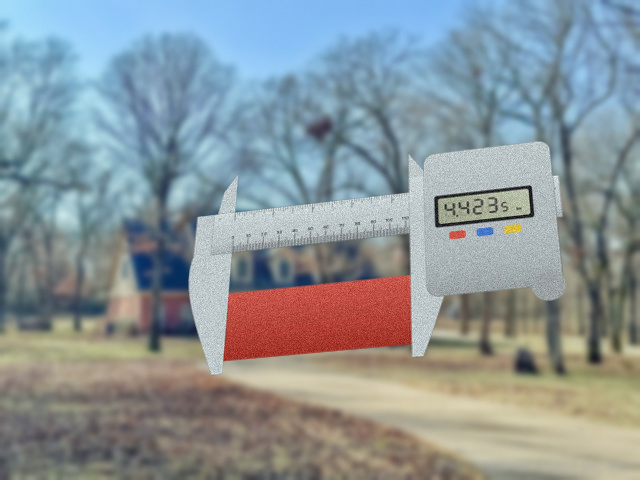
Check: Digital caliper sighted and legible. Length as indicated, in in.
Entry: 4.4235 in
